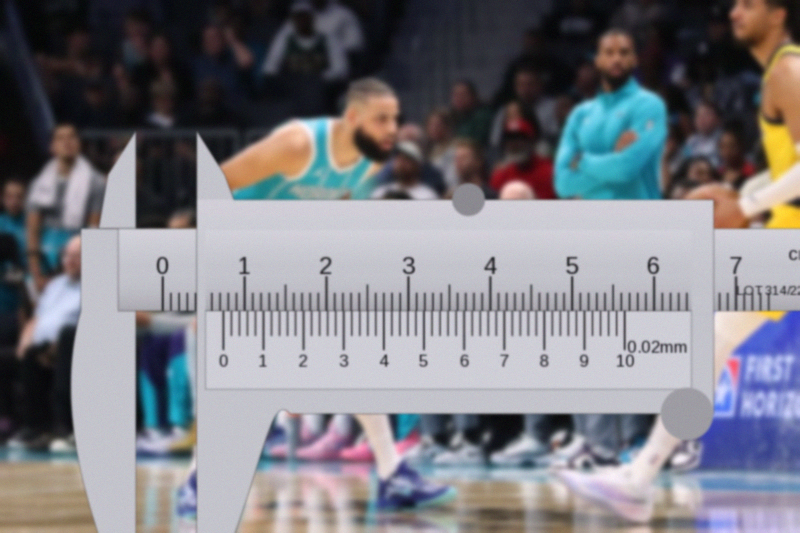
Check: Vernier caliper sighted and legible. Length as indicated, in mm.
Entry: 7.4 mm
